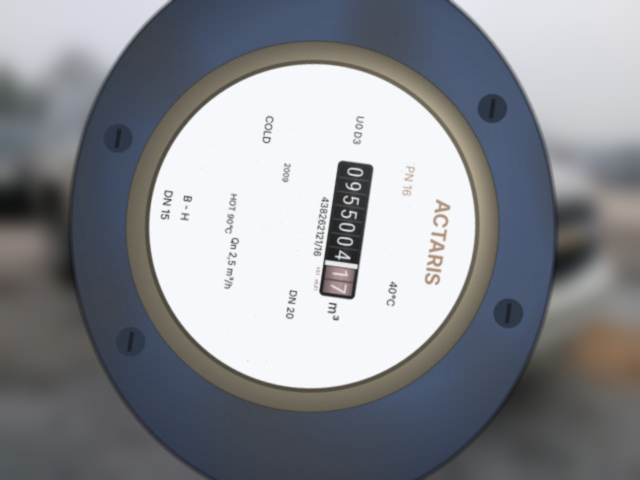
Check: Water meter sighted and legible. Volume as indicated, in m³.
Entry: 955004.17 m³
